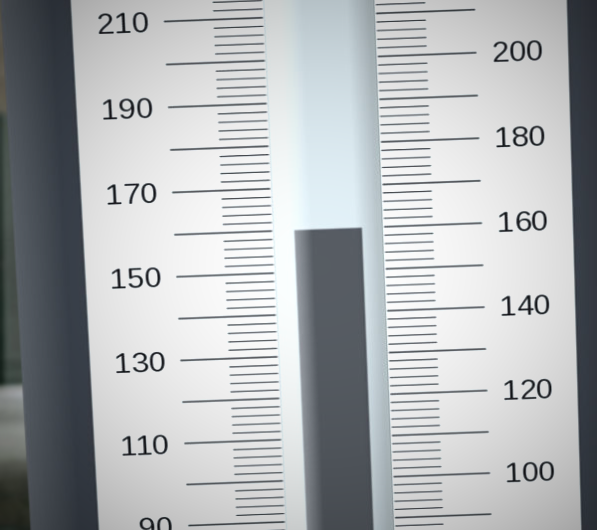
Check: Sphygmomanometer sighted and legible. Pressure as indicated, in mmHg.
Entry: 160 mmHg
